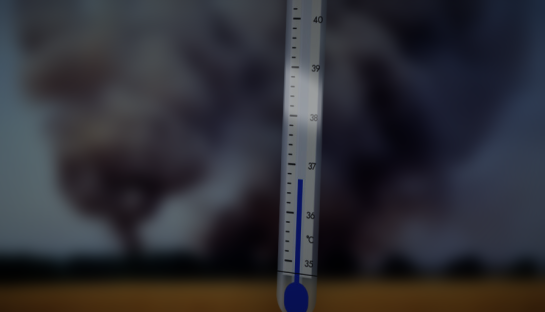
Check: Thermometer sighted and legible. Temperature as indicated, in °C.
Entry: 36.7 °C
